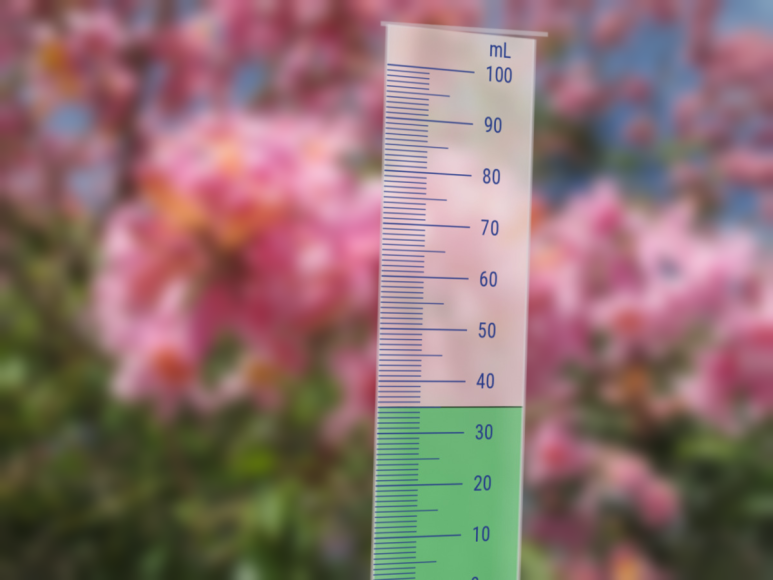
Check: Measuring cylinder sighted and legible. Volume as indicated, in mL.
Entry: 35 mL
